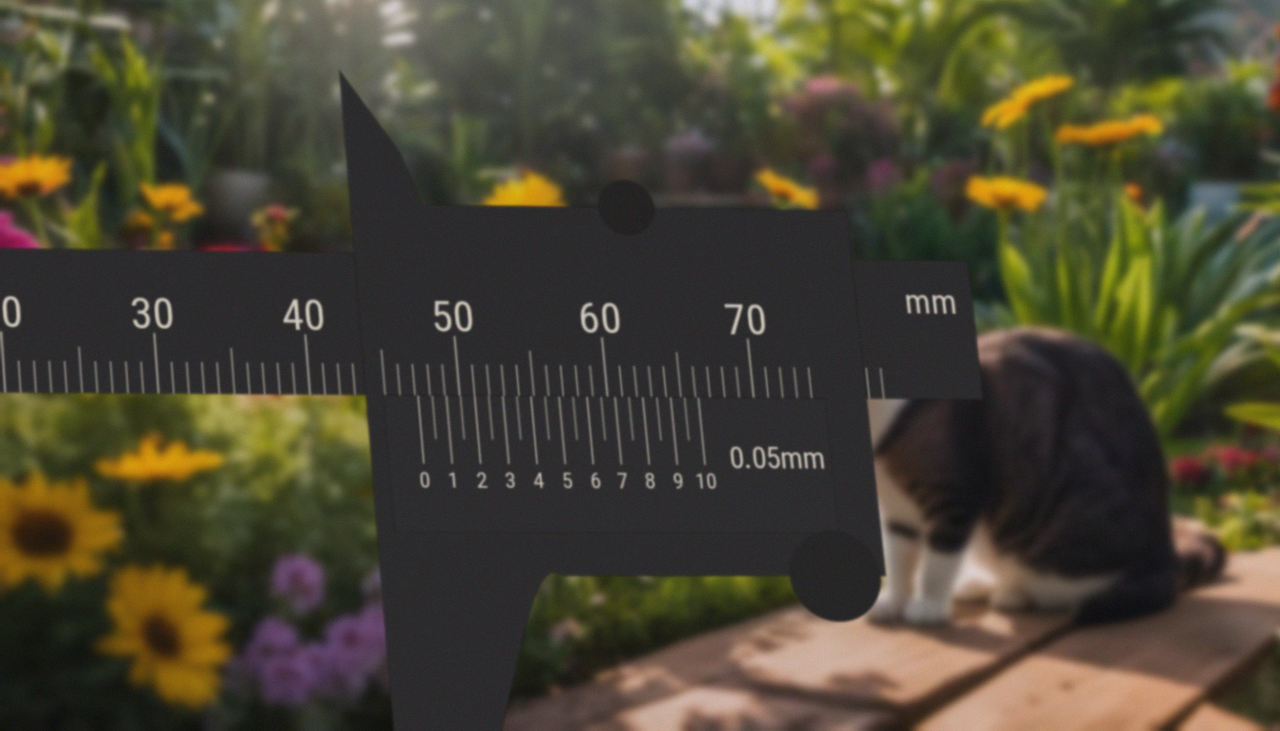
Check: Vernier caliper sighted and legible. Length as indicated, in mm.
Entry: 47.2 mm
